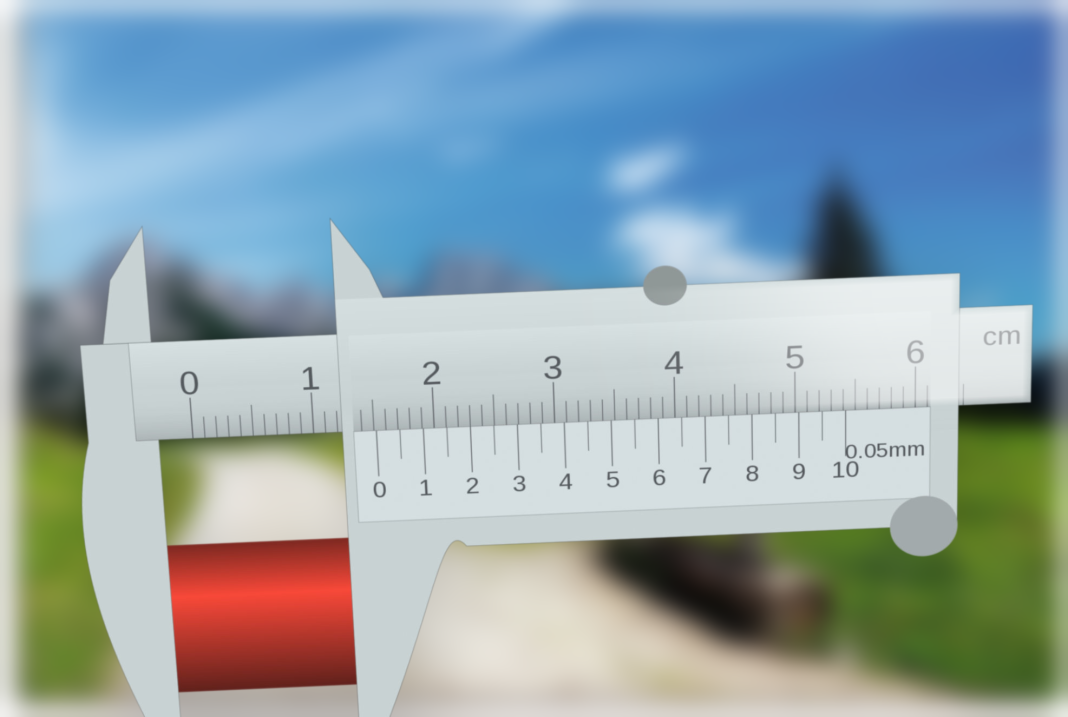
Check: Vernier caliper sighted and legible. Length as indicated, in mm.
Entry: 15.2 mm
